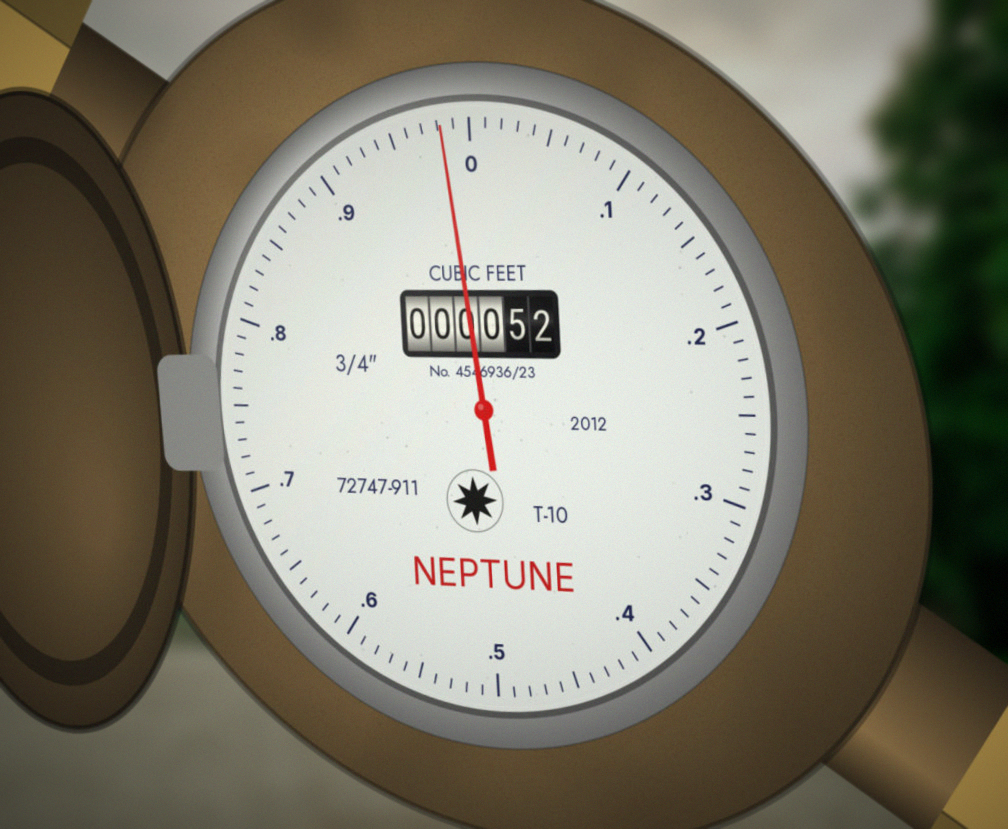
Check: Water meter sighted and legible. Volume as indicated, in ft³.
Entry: 51.98 ft³
